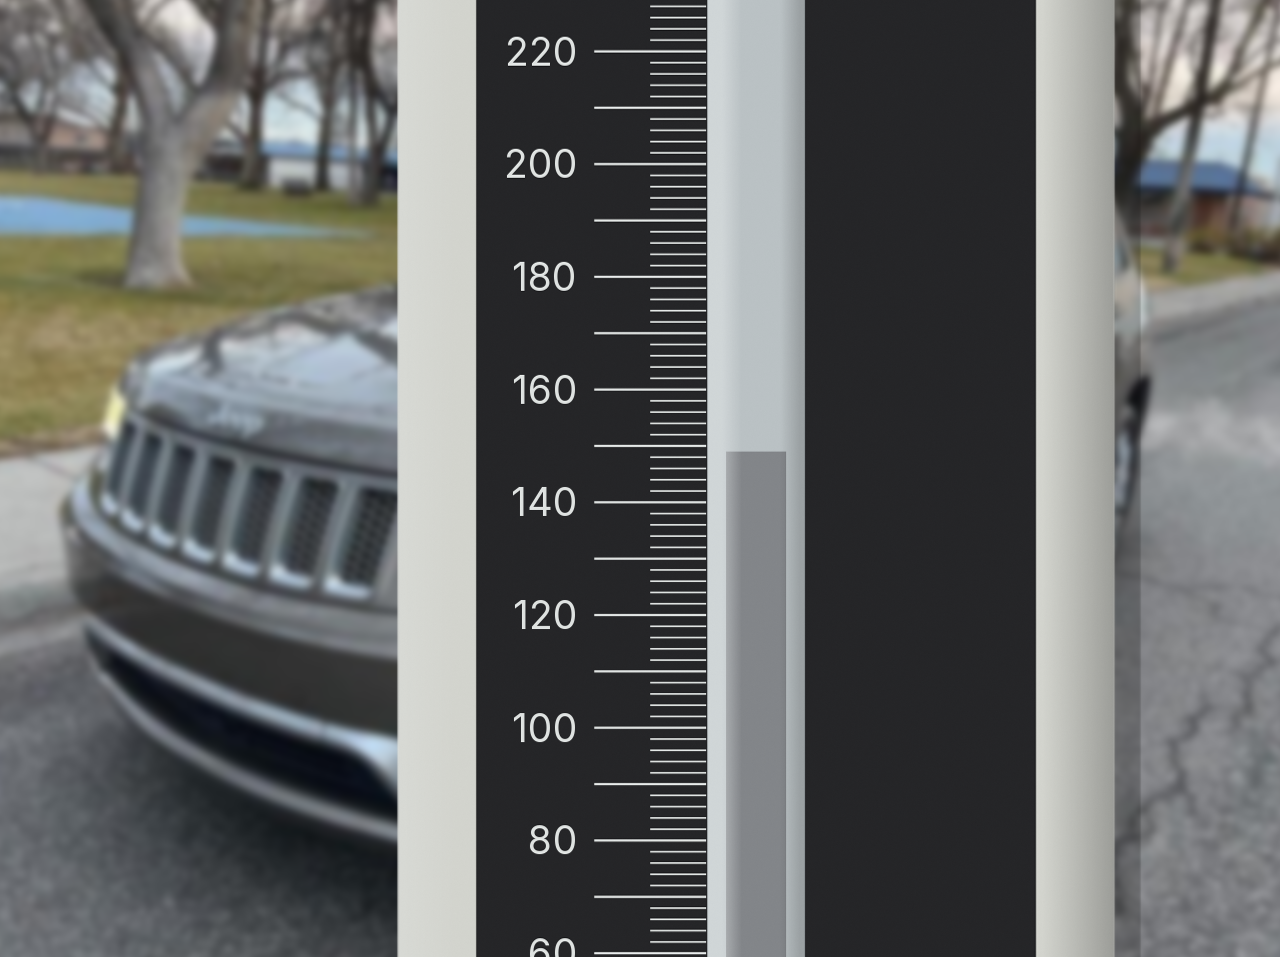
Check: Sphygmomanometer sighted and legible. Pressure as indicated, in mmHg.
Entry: 149 mmHg
